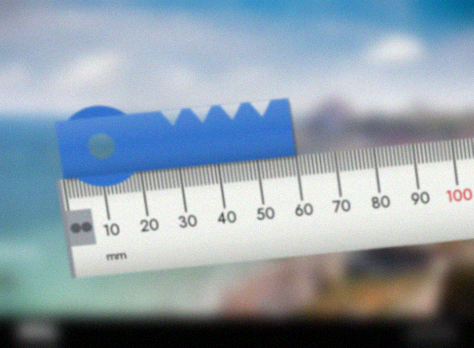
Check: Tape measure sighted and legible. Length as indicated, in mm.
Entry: 60 mm
